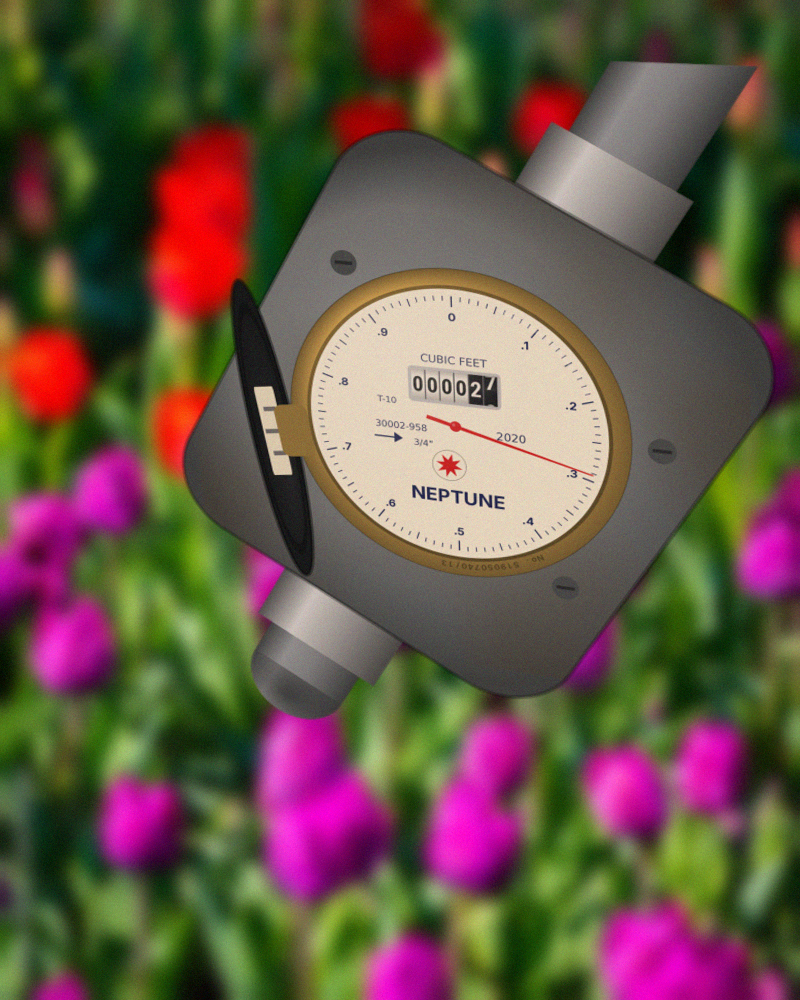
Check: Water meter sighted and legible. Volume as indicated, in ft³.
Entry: 27.29 ft³
